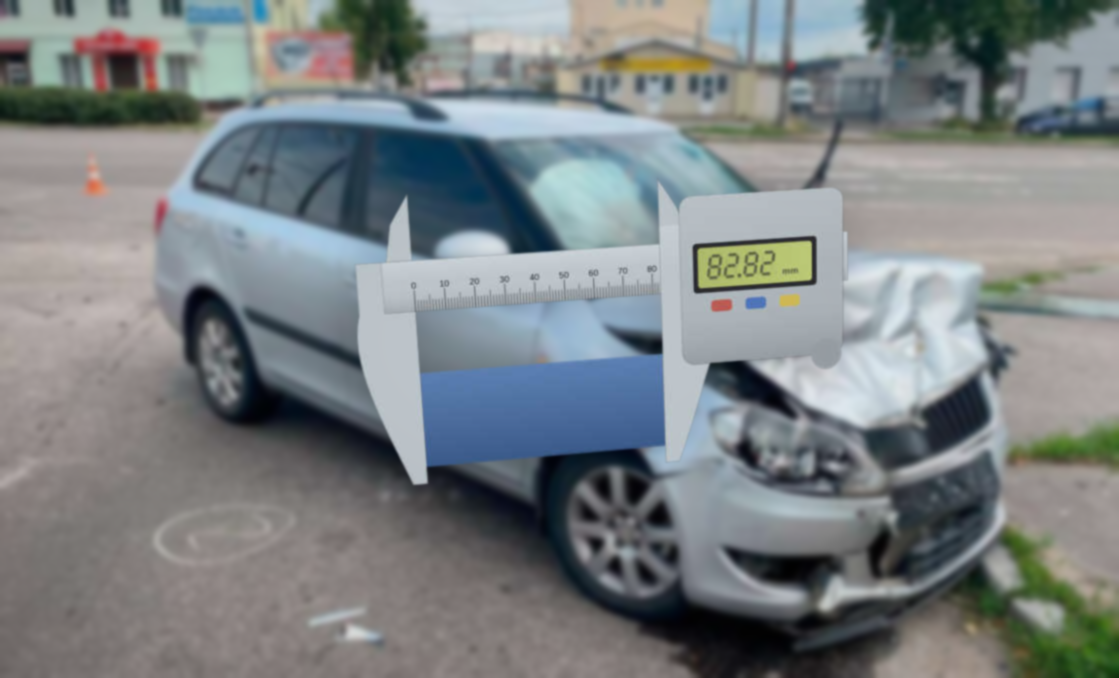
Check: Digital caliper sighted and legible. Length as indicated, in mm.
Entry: 82.82 mm
